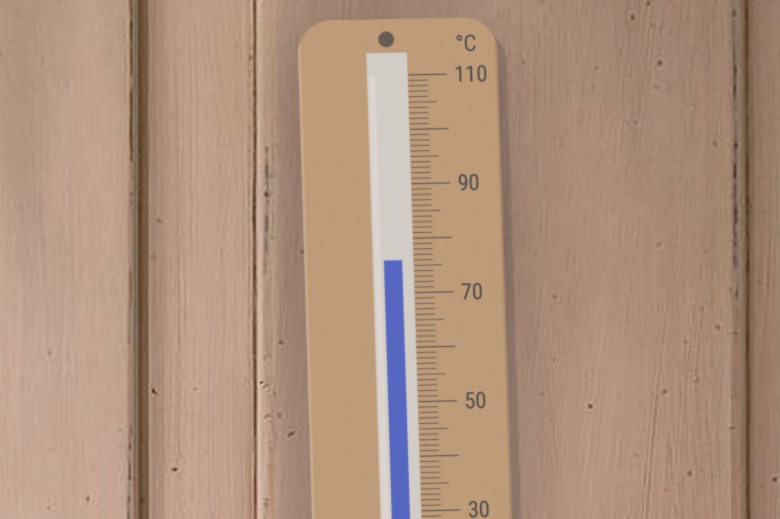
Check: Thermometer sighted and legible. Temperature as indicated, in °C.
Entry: 76 °C
